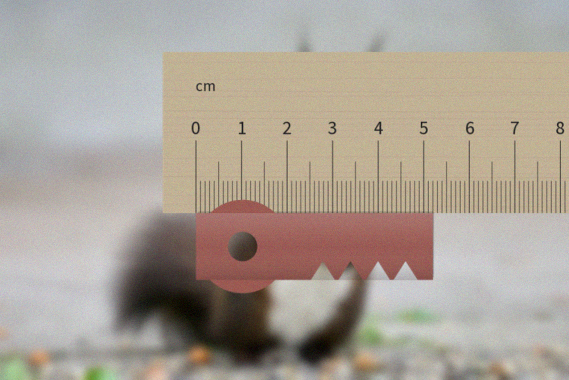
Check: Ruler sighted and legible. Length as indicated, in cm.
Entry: 5.2 cm
